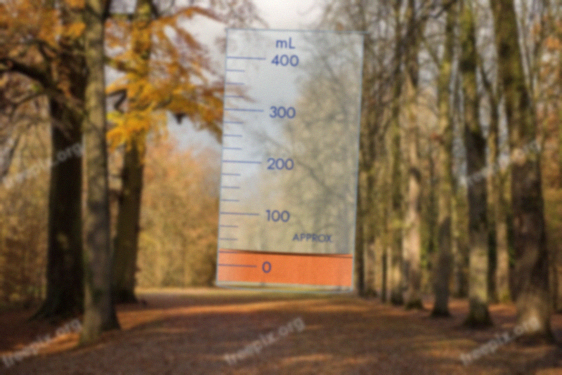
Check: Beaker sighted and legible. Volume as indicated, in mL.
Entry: 25 mL
